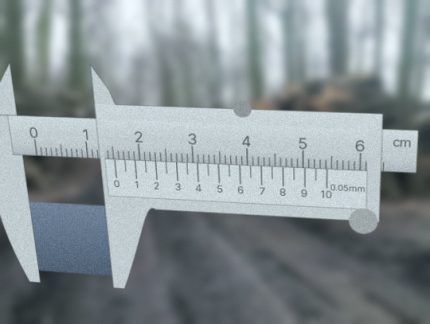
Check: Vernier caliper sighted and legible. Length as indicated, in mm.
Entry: 15.2 mm
